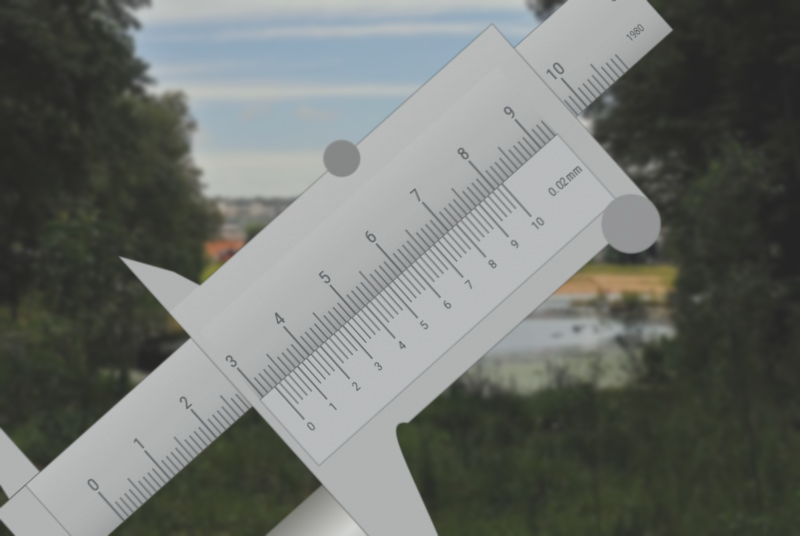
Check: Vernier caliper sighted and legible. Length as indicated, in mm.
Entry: 32.5 mm
